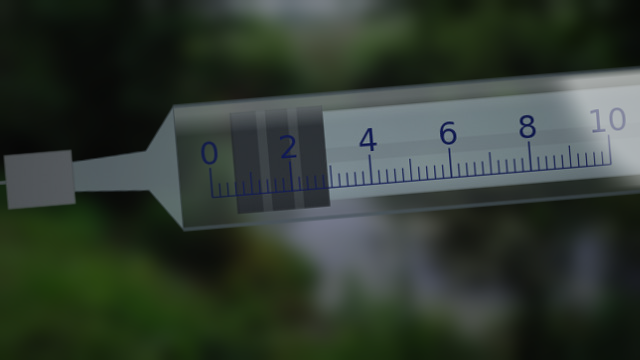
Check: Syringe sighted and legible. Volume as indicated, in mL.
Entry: 0.6 mL
